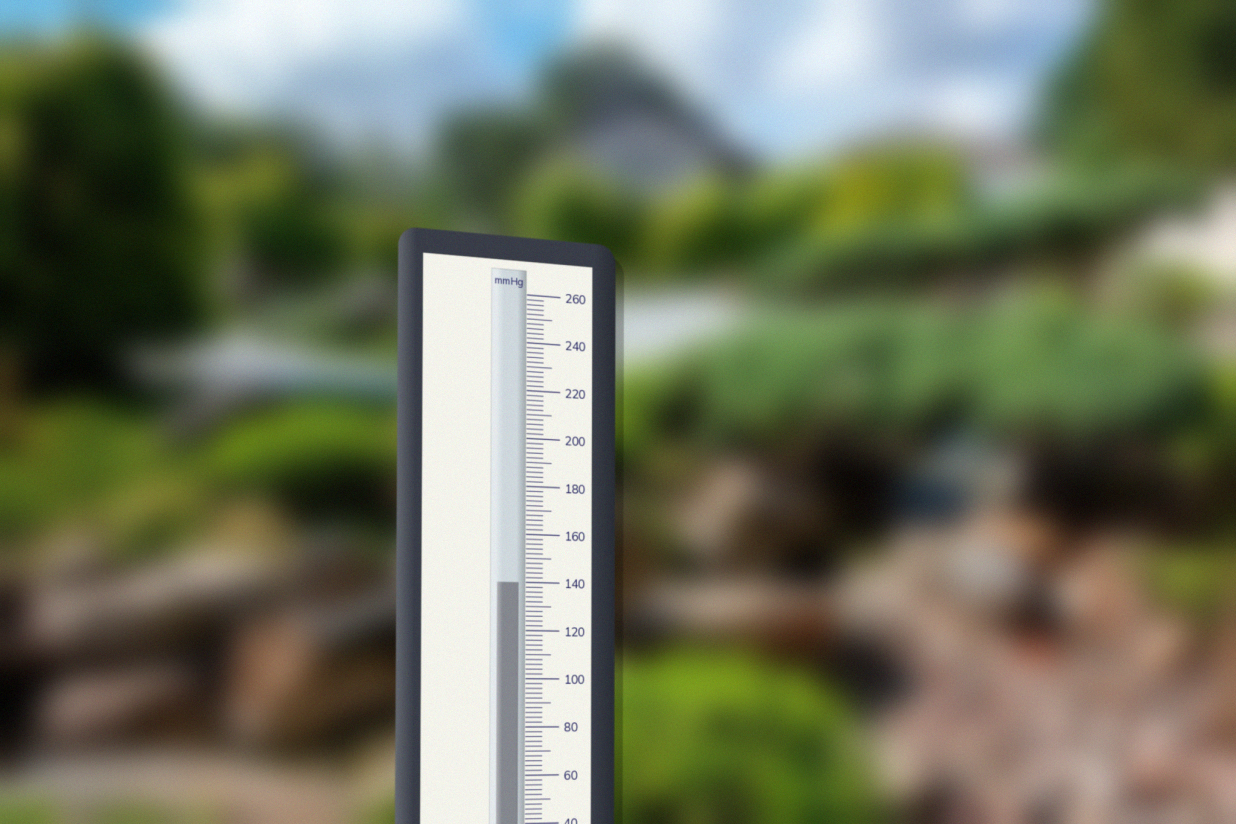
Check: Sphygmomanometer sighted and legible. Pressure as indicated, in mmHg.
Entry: 140 mmHg
